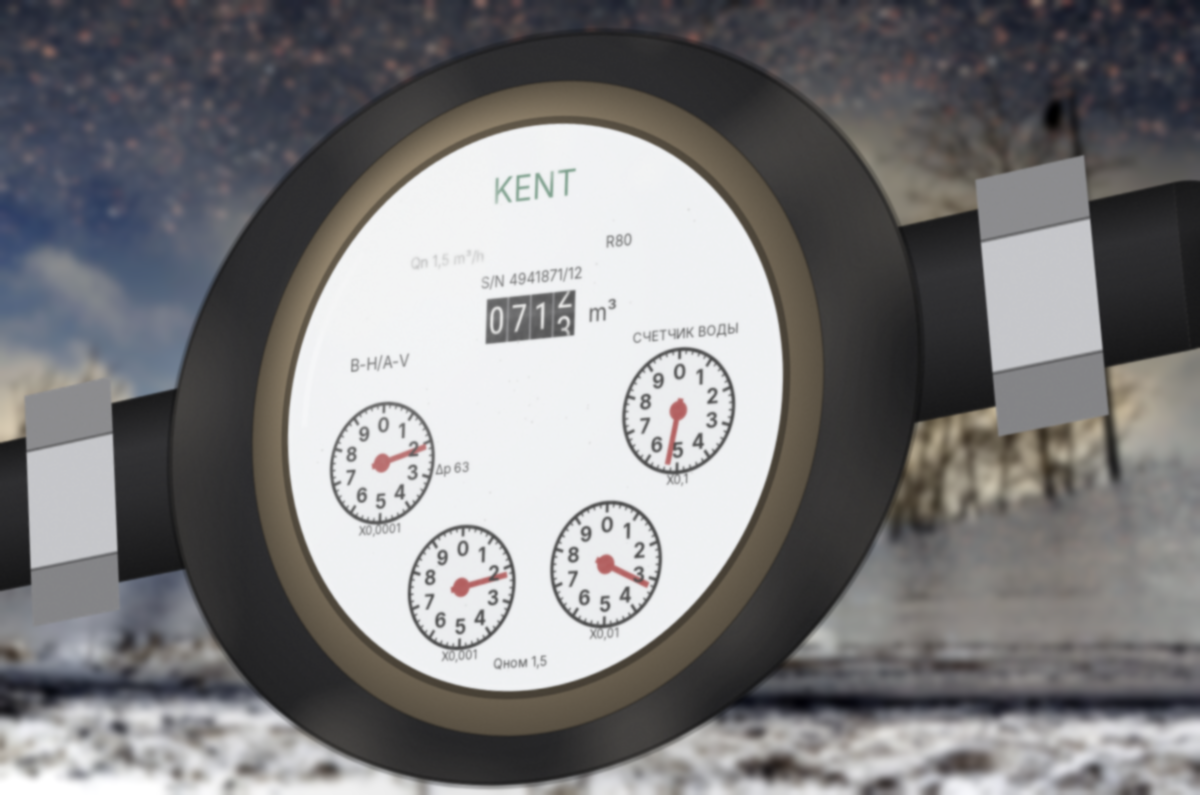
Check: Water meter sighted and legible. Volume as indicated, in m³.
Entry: 712.5322 m³
